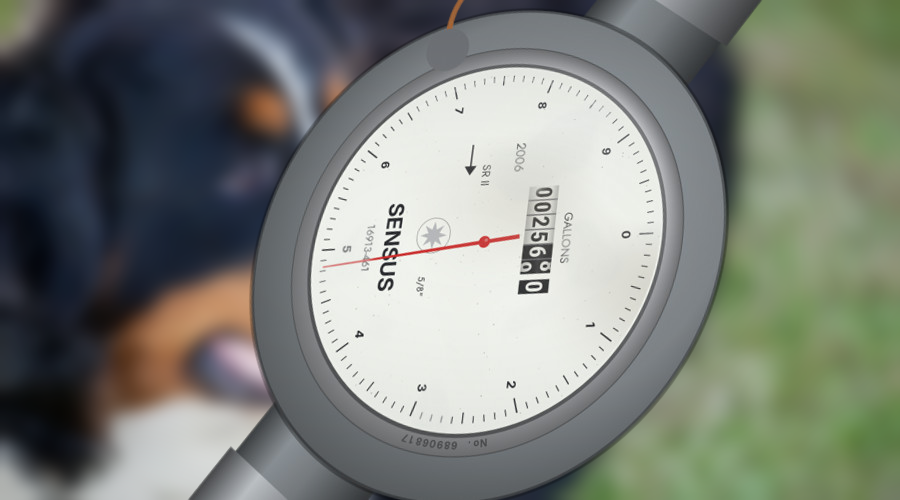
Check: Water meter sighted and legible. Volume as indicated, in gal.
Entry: 25684.8 gal
